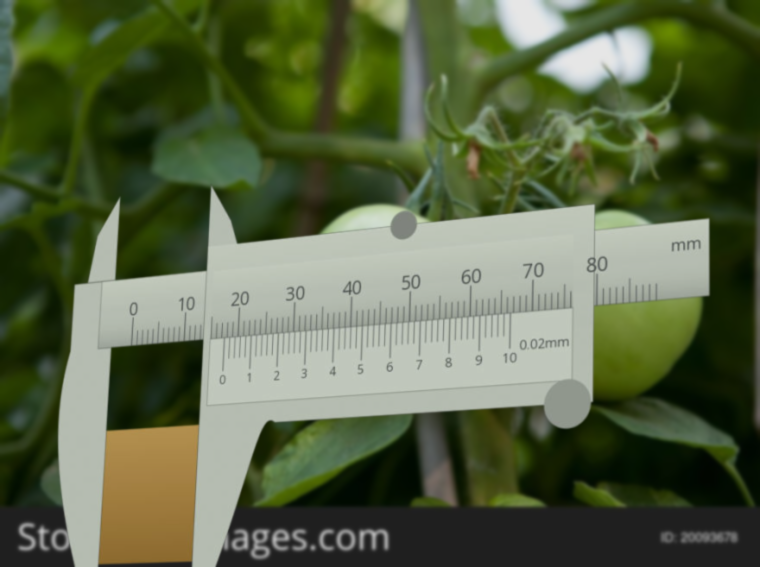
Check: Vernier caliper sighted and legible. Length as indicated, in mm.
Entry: 17.5 mm
